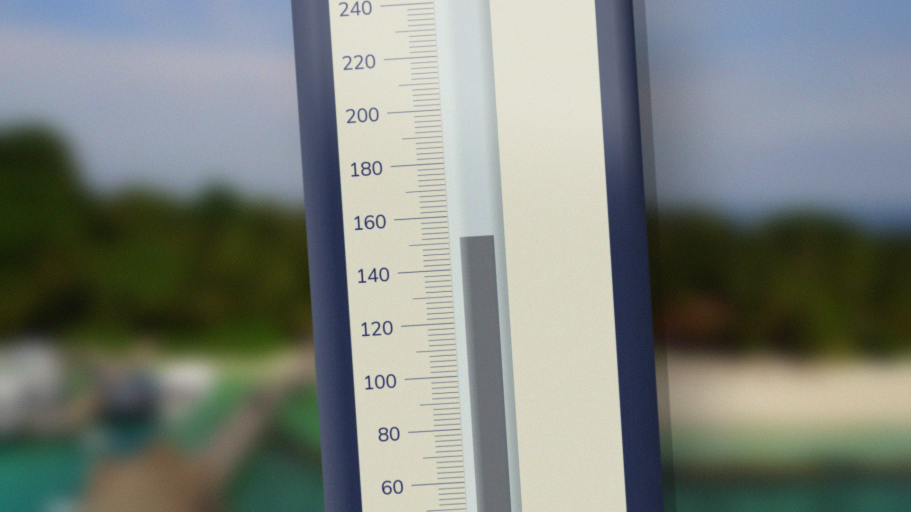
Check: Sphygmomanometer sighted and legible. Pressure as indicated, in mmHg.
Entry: 152 mmHg
